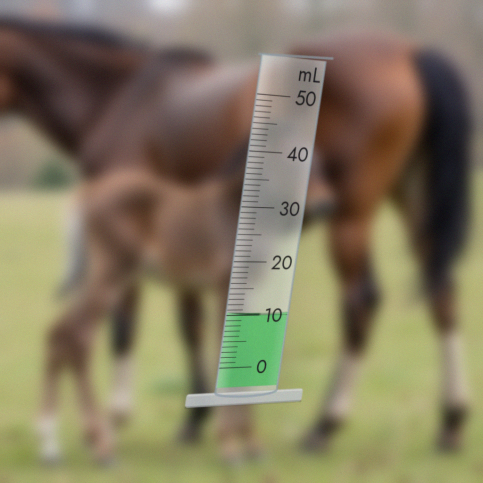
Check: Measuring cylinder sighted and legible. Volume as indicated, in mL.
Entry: 10 mL
